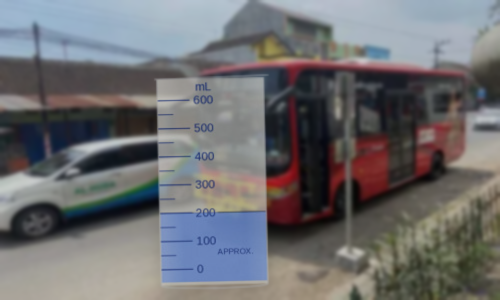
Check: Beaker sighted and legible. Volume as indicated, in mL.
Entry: 200 mL
